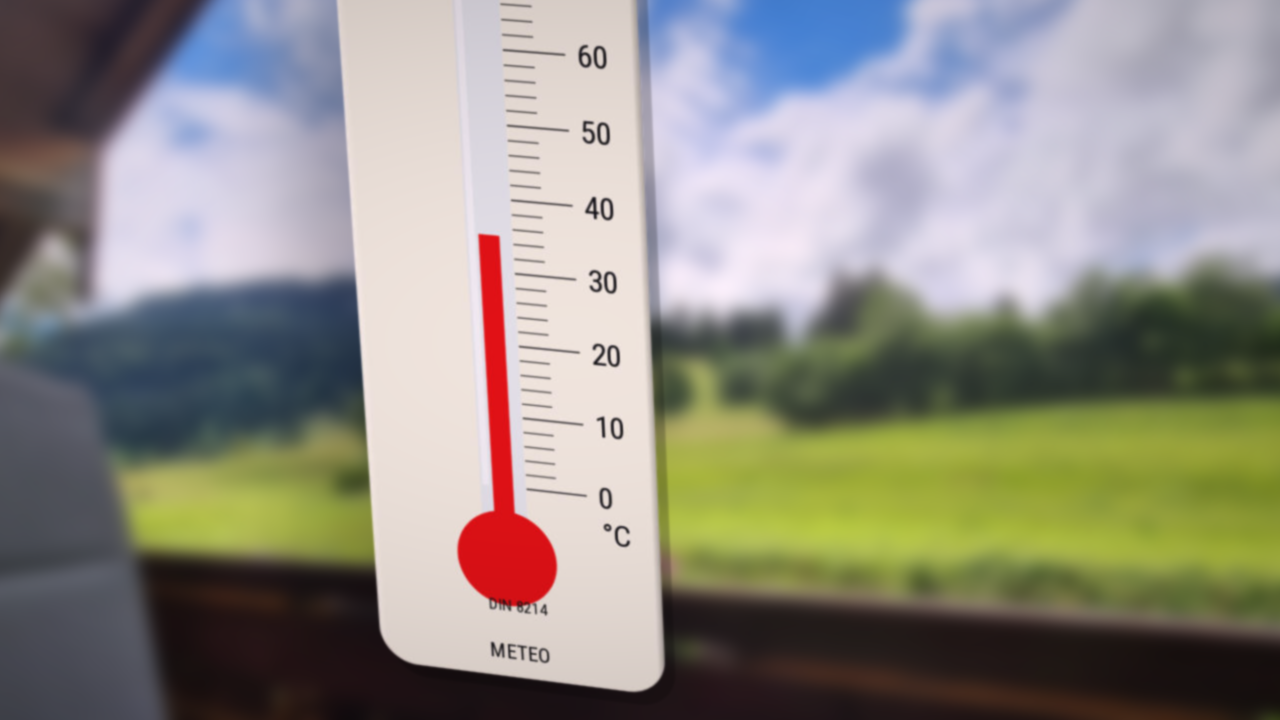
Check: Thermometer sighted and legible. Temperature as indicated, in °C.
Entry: 35 °C
